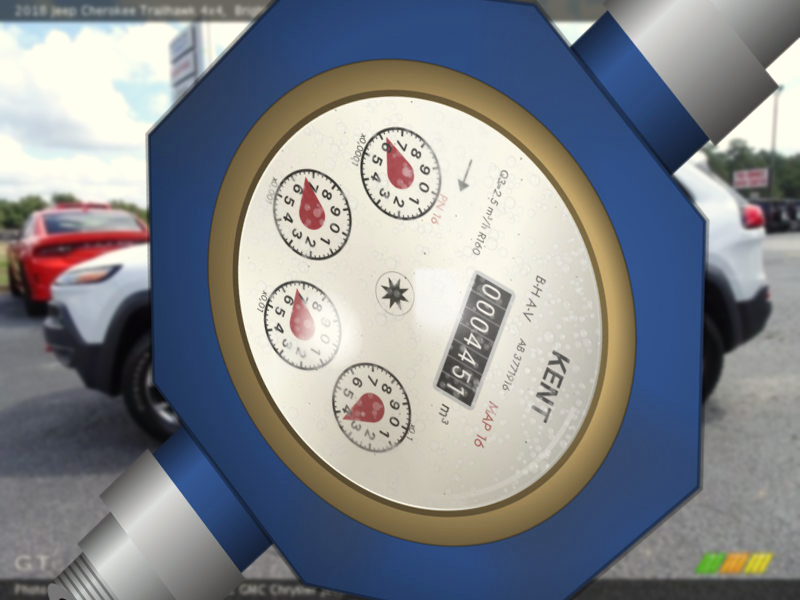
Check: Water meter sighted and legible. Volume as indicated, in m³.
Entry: 4451.3666 m³
